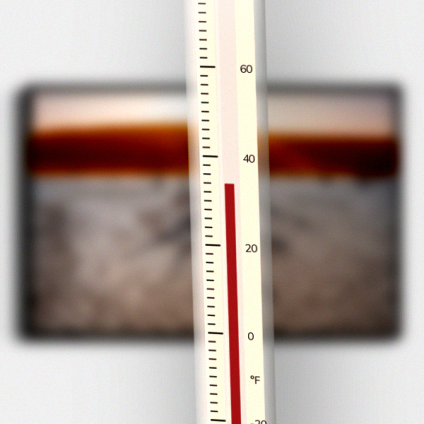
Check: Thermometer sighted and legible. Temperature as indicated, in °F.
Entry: 34 °F
